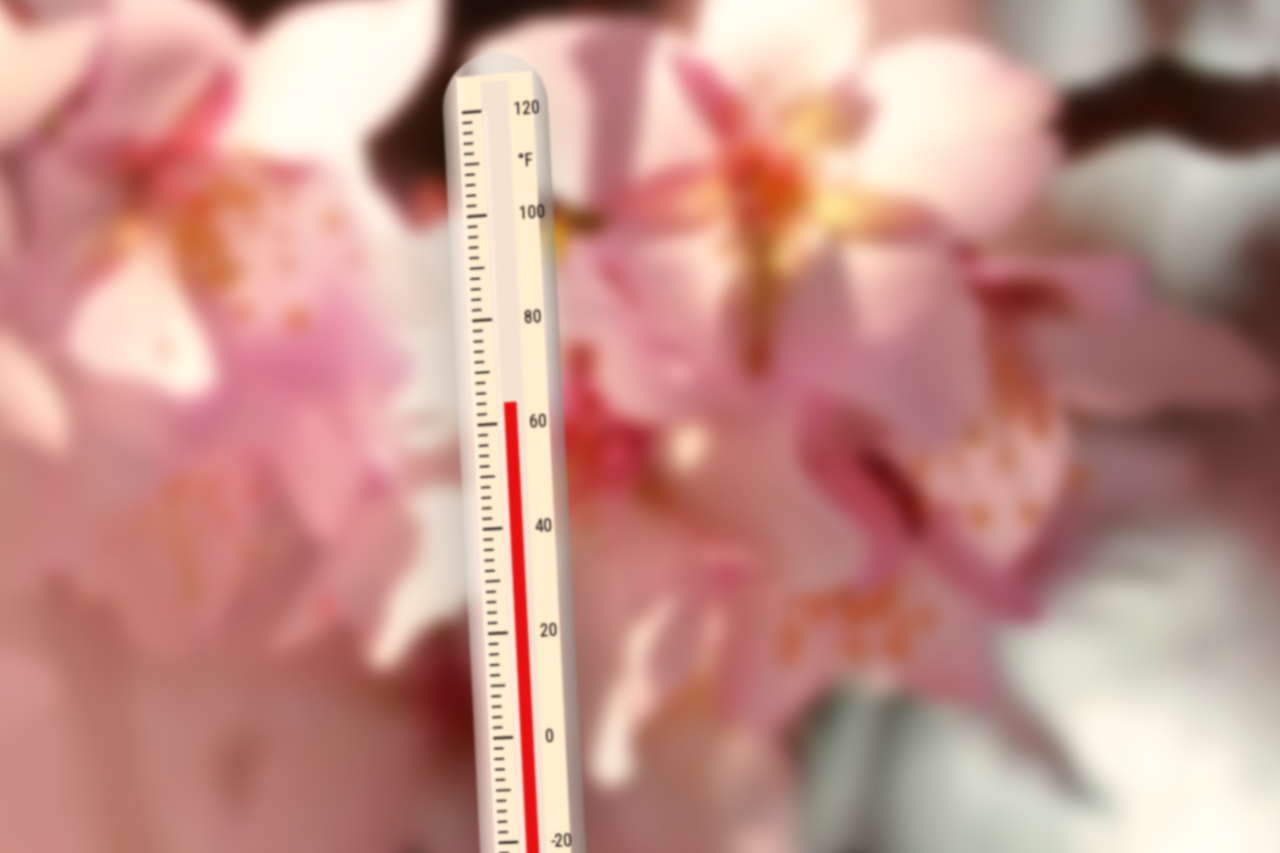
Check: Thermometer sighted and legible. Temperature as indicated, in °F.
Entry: 64 °F
